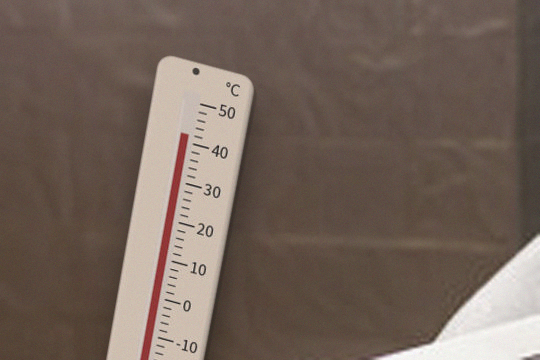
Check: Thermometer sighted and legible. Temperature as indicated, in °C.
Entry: 42 °C
